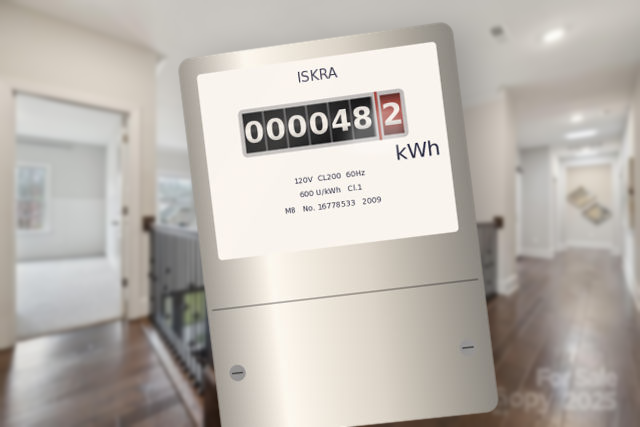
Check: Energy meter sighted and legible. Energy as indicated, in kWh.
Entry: 48.2 kWh
